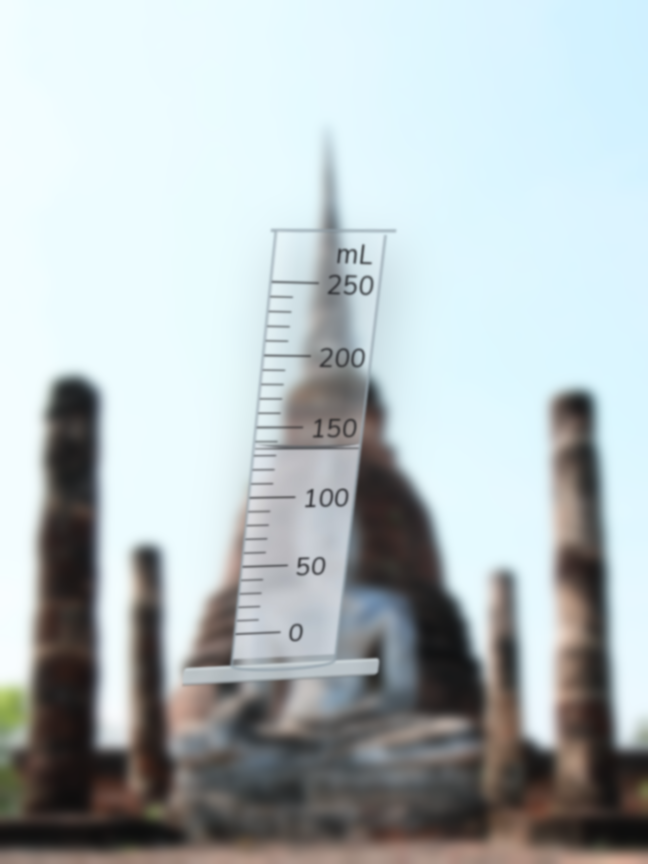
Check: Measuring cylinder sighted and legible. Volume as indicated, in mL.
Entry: 135 mL
